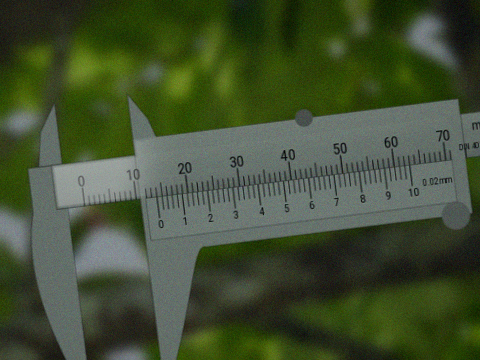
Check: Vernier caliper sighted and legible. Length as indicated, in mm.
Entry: 14.0 mm
